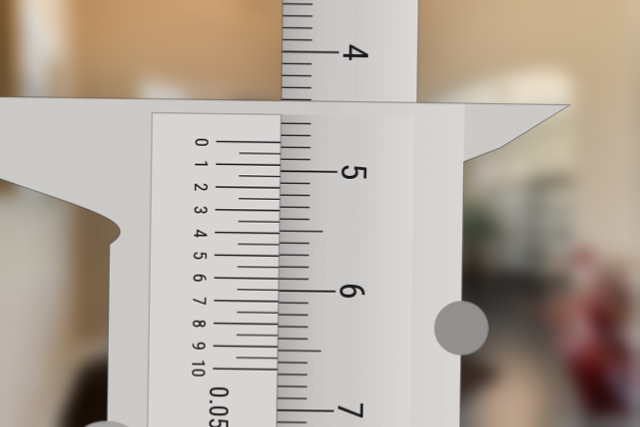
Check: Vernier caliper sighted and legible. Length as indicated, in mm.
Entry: 47.6 mm
